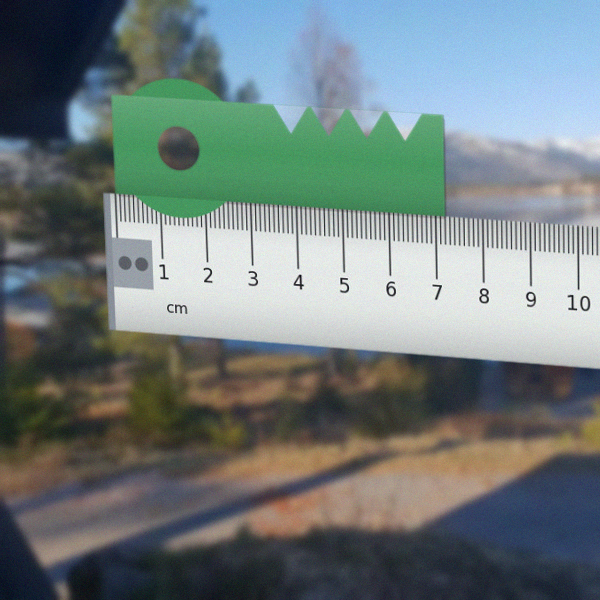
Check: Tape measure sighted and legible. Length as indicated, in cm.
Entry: 7.2 cm
